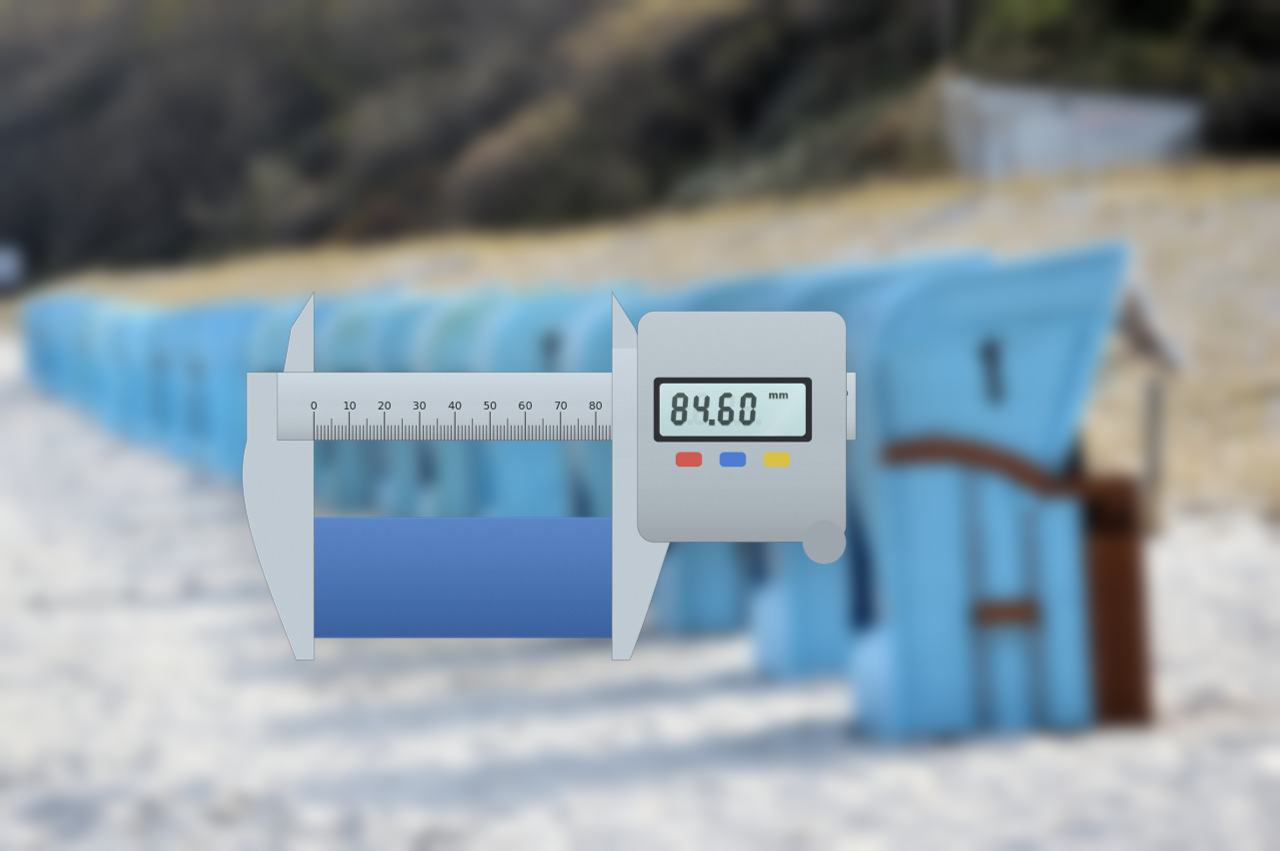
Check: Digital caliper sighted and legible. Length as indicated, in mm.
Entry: 84.60 mm
